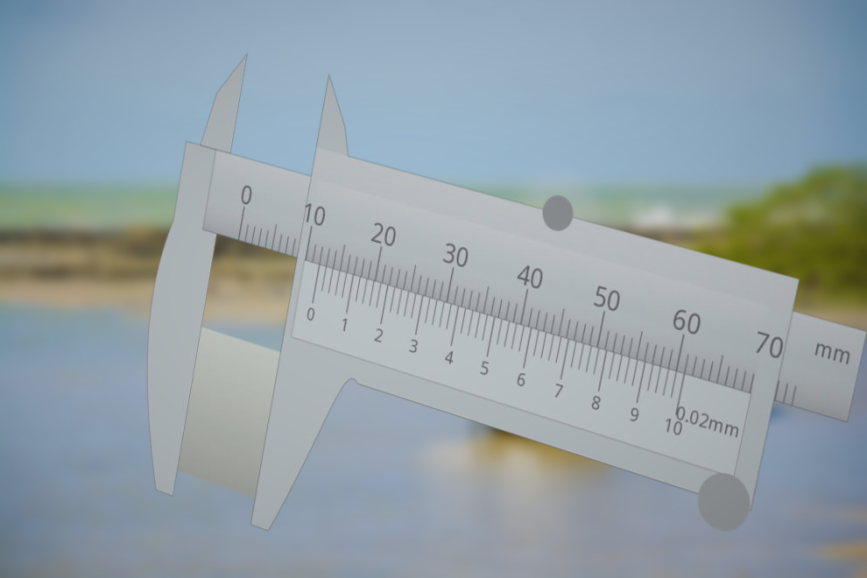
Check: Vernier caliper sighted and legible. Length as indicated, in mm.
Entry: 12.0 mm
